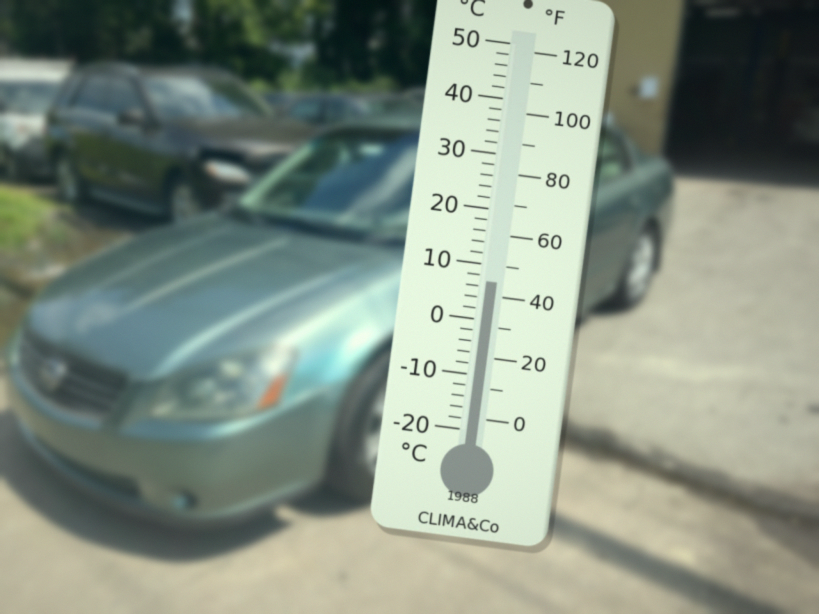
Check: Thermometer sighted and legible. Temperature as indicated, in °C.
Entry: 7 °C
